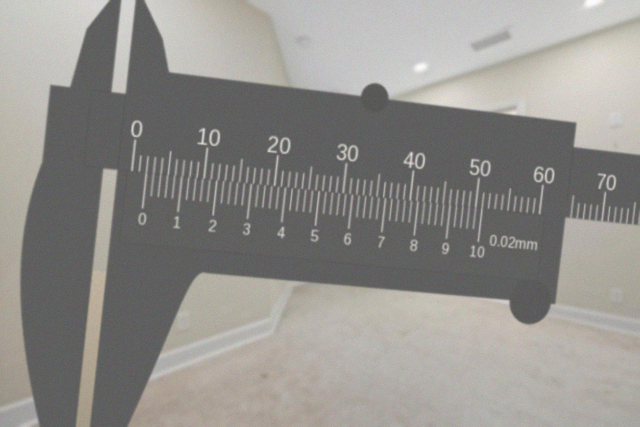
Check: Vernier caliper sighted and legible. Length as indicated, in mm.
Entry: 2.0 mm
